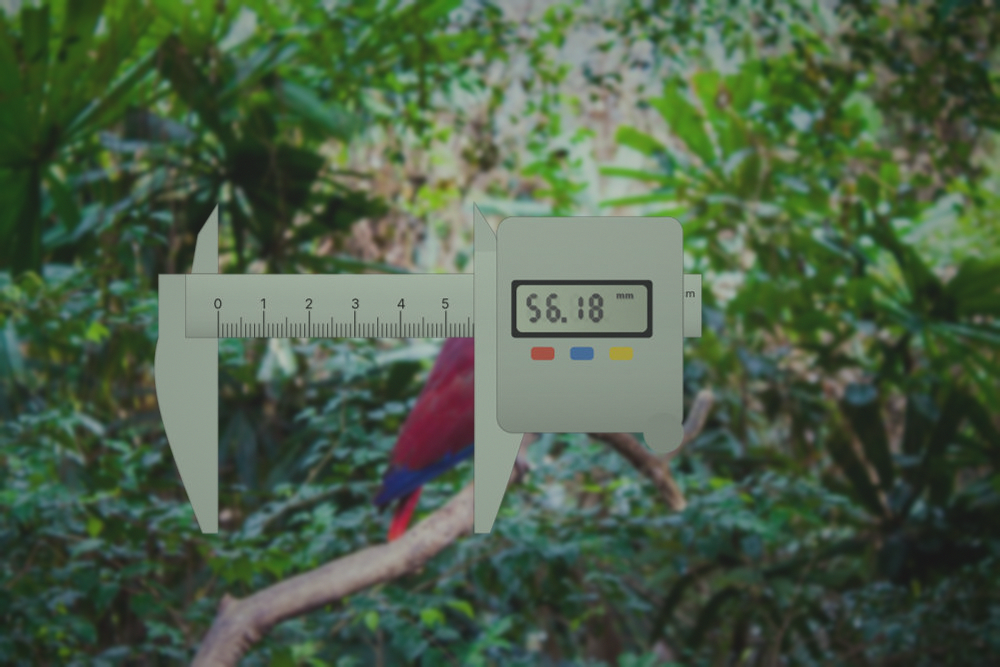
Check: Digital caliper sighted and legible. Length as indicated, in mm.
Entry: 56.18 mm
